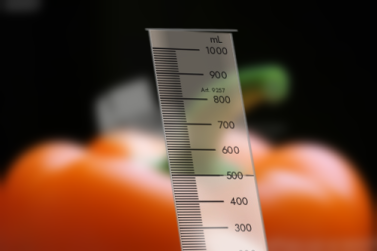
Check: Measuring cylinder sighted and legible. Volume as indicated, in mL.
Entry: 500 mL
